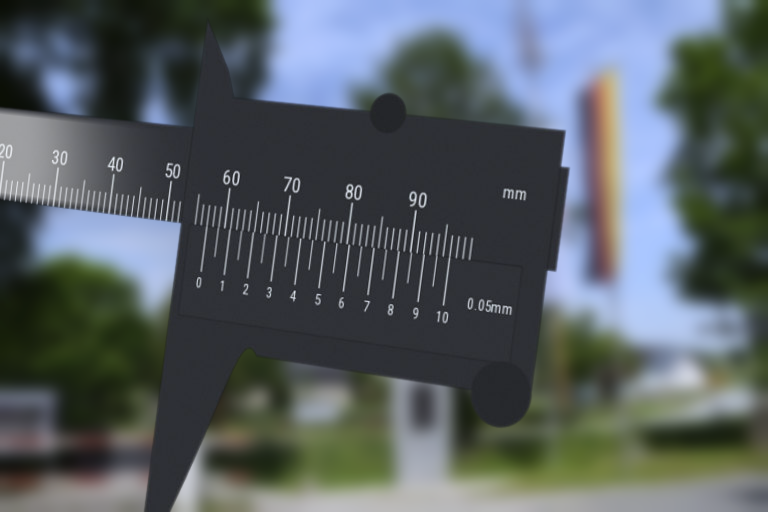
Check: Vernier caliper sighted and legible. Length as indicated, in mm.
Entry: 57.0 mm
